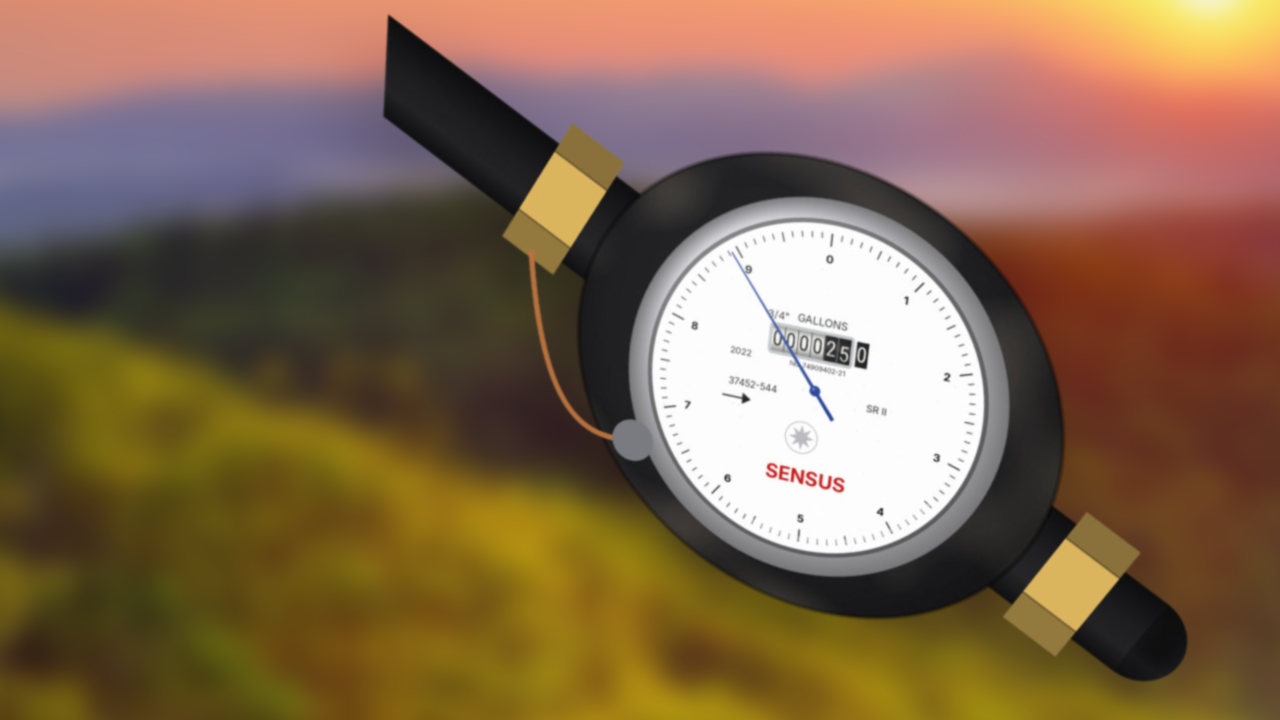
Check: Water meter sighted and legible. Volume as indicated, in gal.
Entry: 248.9 gal
